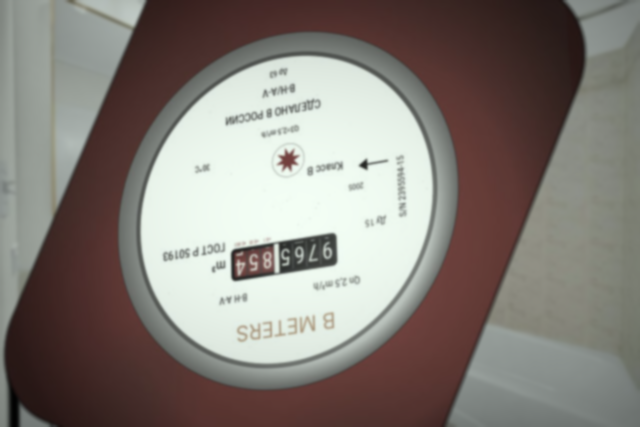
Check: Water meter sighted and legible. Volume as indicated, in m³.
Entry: 9765.854 m³
